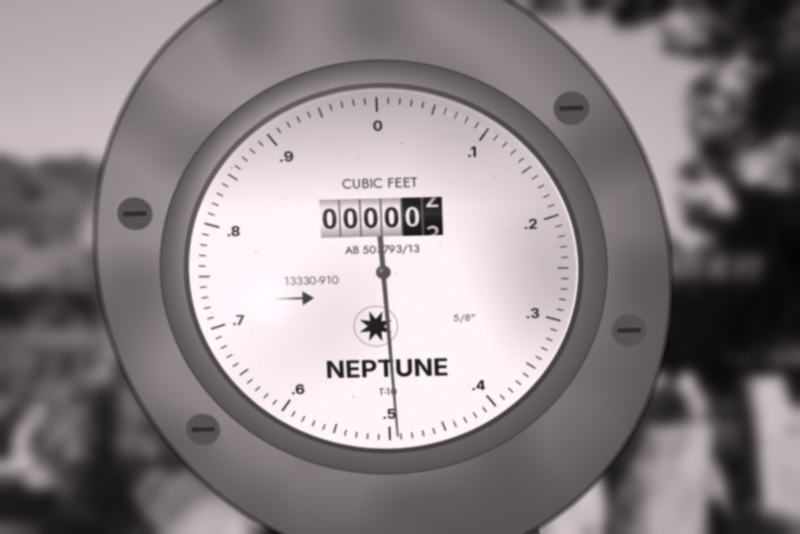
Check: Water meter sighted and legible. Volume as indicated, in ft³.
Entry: 2.49 ft³
